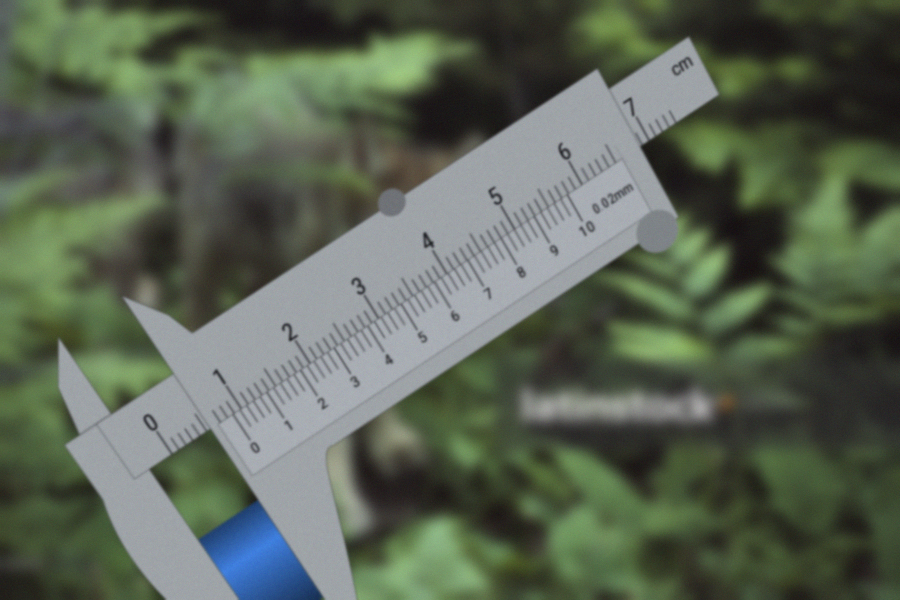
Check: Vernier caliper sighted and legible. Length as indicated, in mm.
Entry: 8.8 mm
